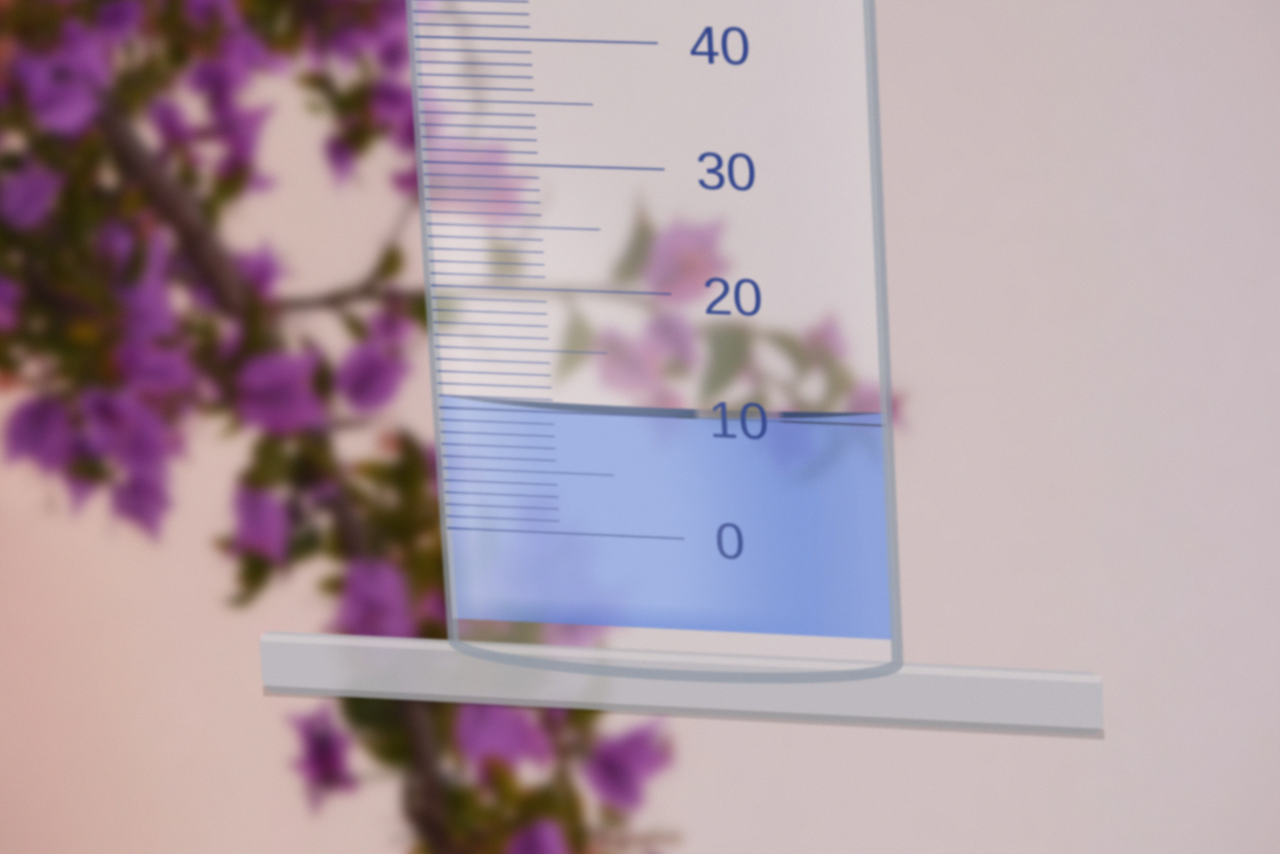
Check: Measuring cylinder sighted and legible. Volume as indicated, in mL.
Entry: 10 mL
